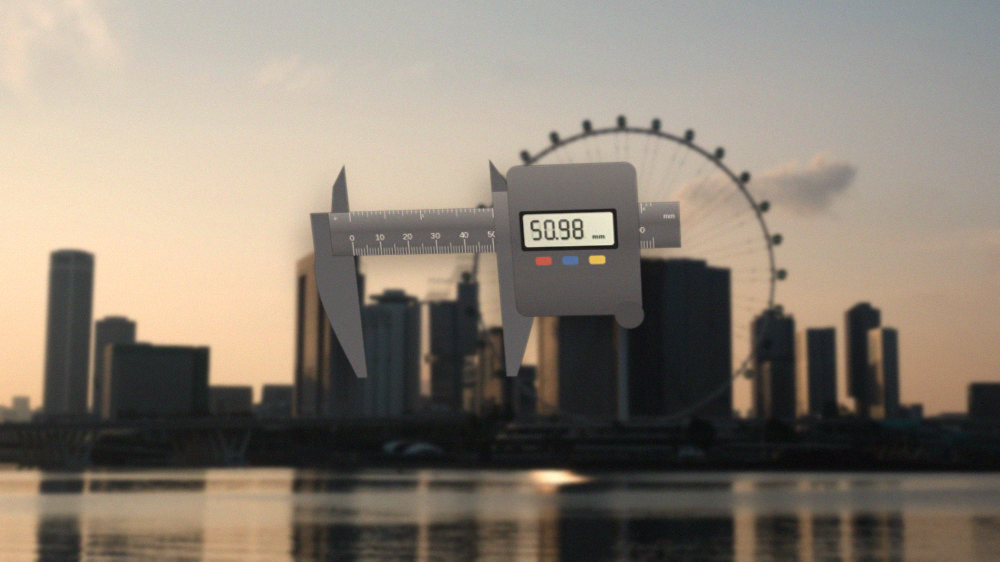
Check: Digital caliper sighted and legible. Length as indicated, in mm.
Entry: 50.98 mm
